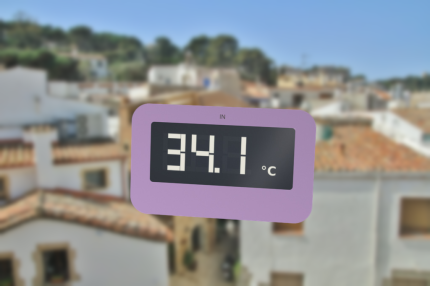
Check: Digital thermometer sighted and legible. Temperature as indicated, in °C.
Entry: 34.1 °C
